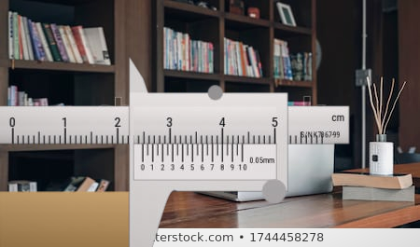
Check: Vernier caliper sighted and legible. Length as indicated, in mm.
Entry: 24.8 mm
